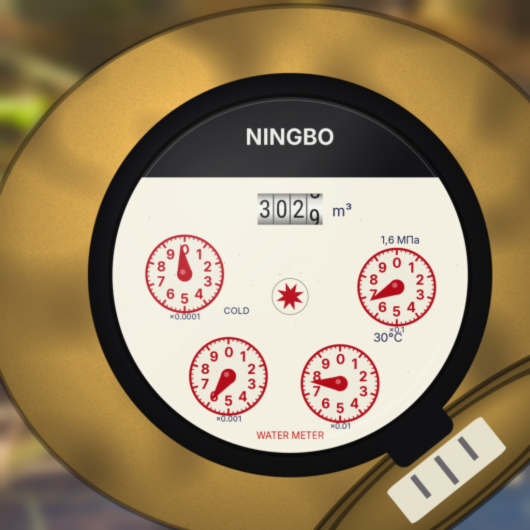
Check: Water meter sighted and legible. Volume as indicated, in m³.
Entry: 3028.6759 m³
